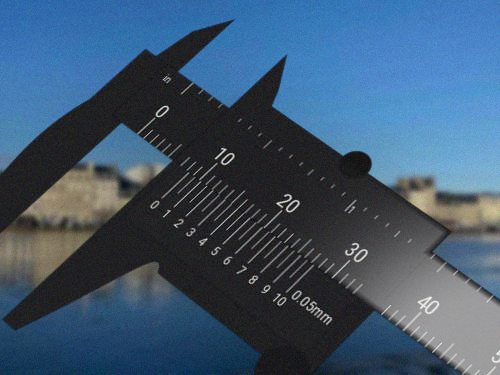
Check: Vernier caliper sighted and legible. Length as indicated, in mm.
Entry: 8.4 mm
